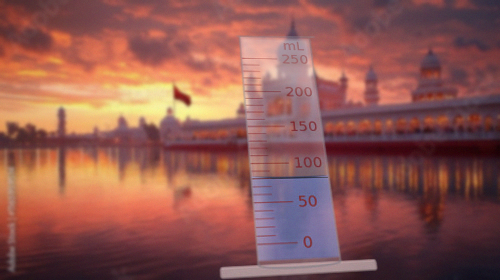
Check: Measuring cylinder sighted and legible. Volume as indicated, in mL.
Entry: 80 mL
